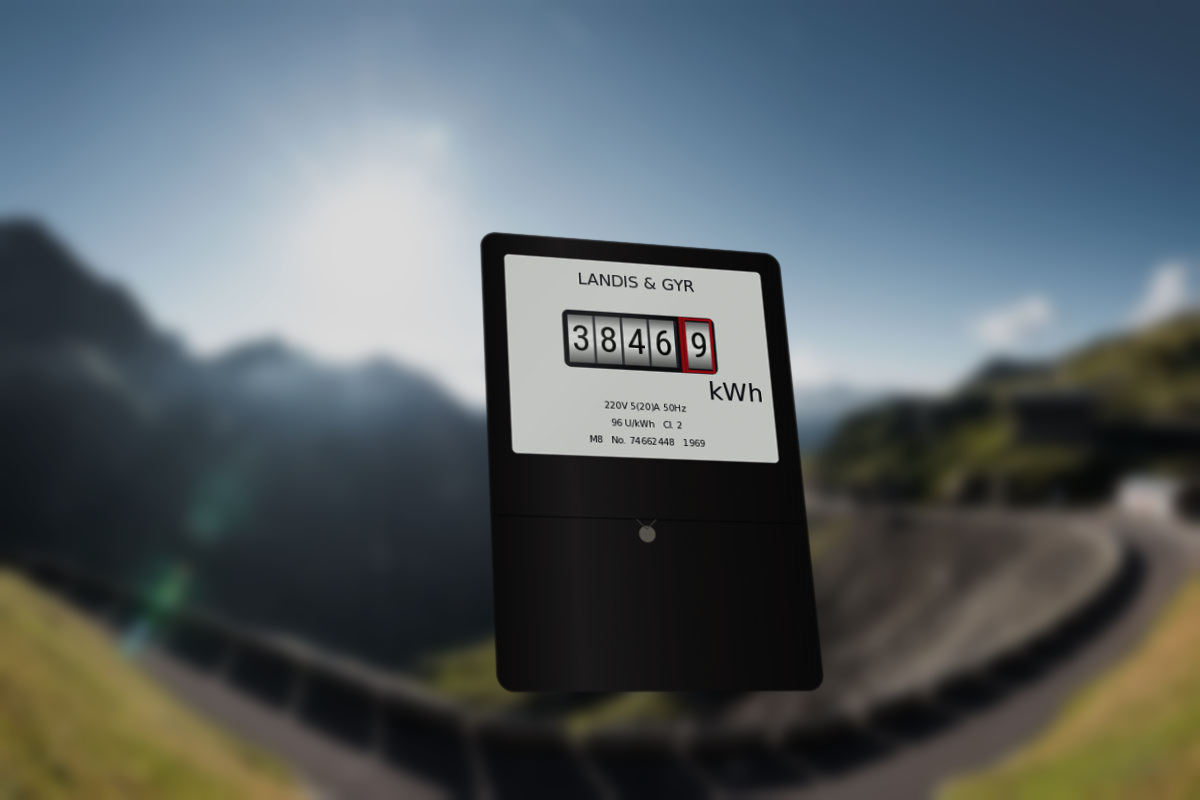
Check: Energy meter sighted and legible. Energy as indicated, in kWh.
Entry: 3846.9 kWh
